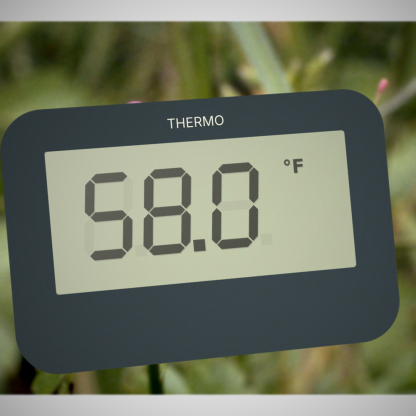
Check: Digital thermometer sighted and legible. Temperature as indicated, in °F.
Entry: 58.0 °F
